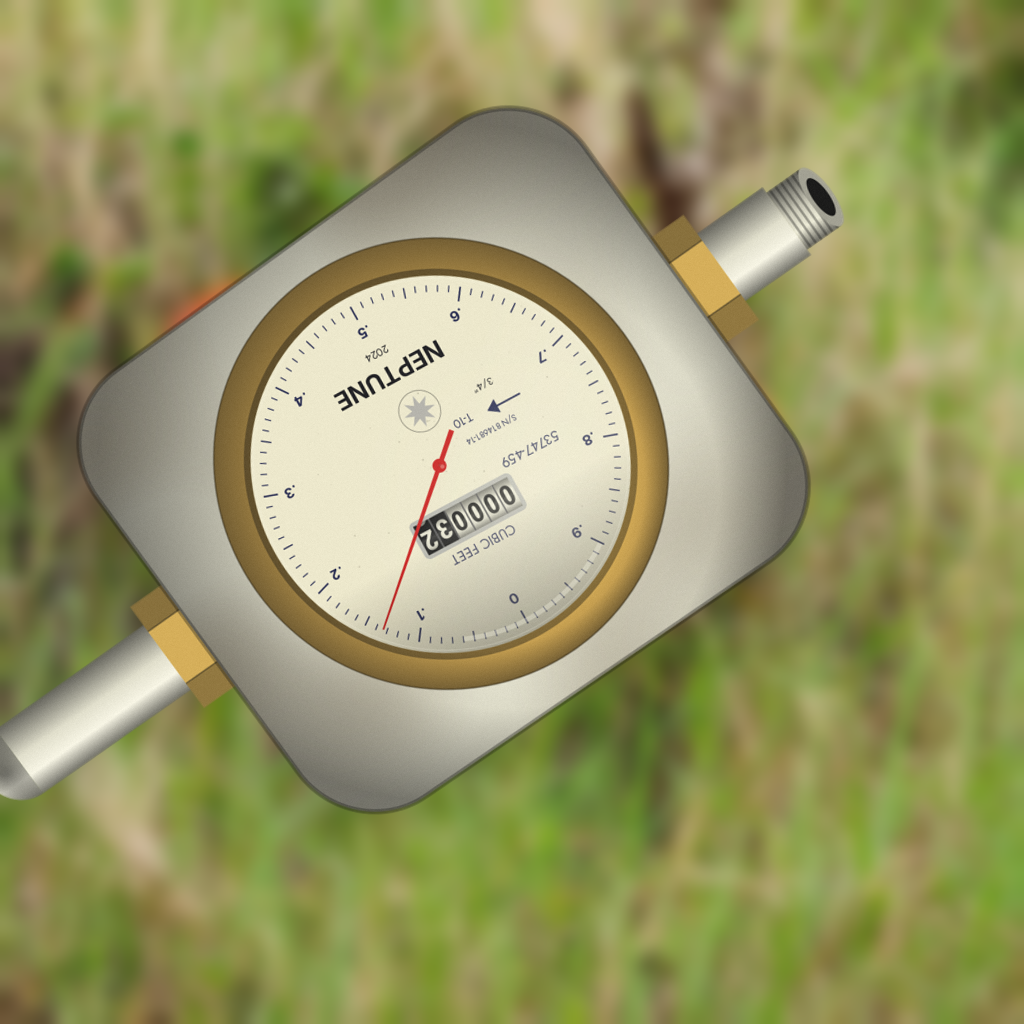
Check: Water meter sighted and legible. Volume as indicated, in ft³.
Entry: 32.13 ft³
